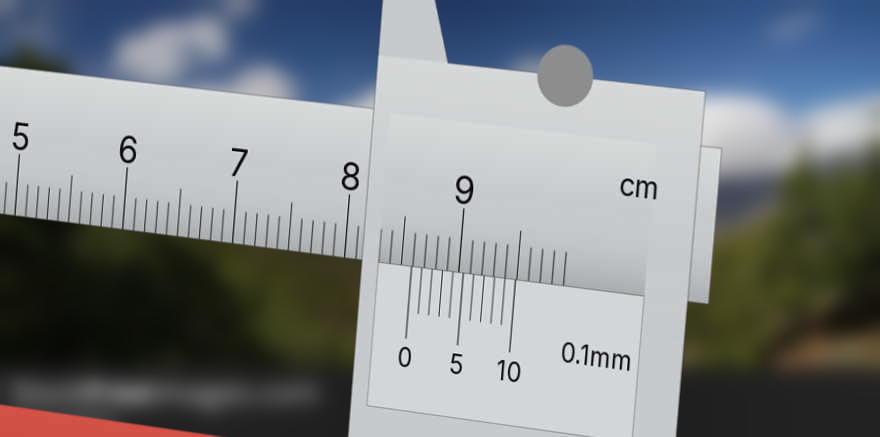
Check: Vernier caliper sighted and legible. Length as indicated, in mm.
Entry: 85.9 mm
